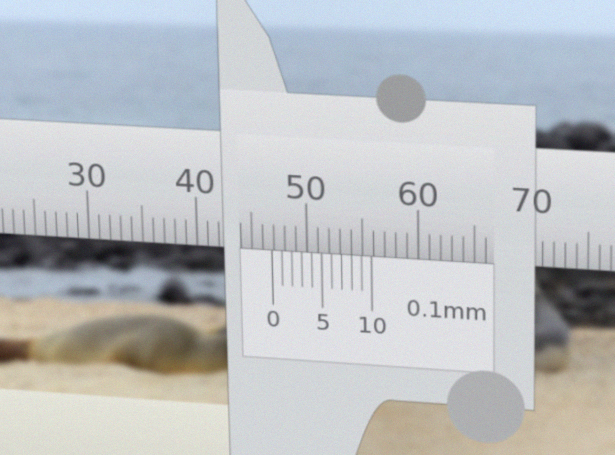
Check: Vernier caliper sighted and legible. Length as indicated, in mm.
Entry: 46.8 mm
